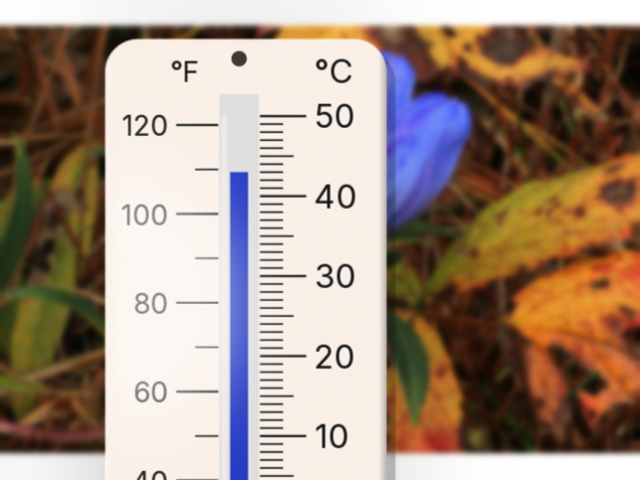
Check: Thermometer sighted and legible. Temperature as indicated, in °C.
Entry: 43 °C
